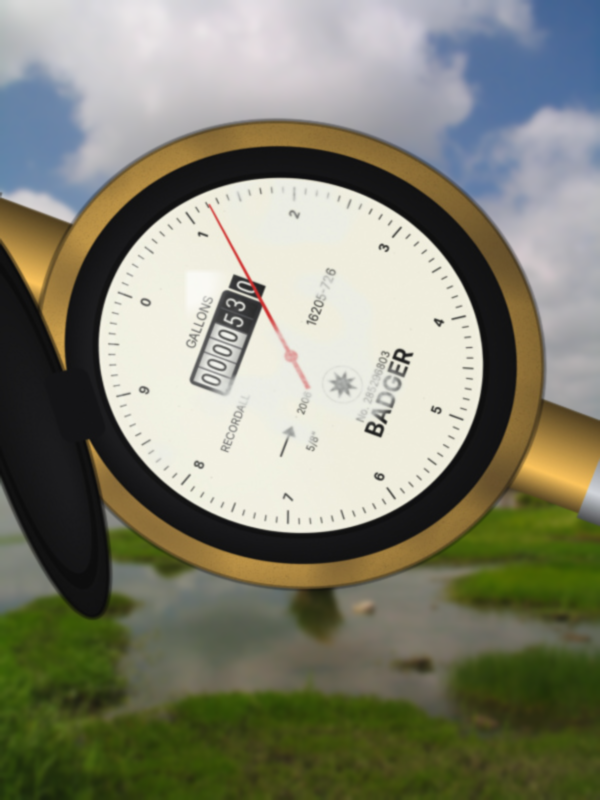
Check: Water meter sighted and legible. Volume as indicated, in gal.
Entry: 531.2 gal
